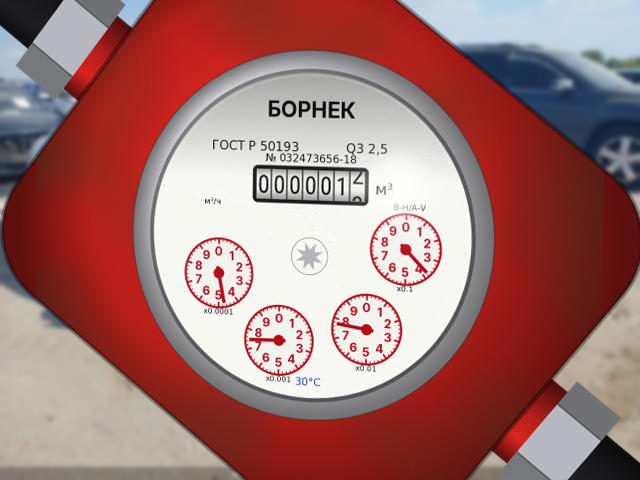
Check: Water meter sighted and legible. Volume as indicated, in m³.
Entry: 12.3774 m³
